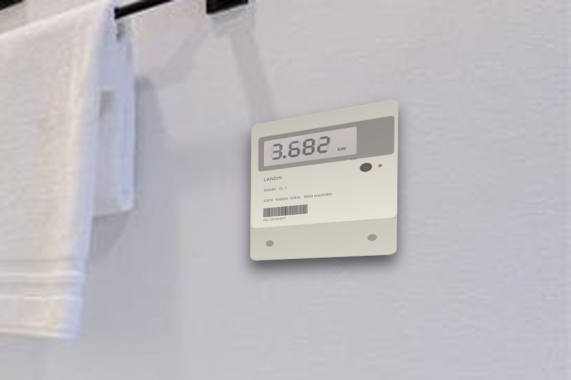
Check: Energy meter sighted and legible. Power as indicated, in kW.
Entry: 3.682 kW
